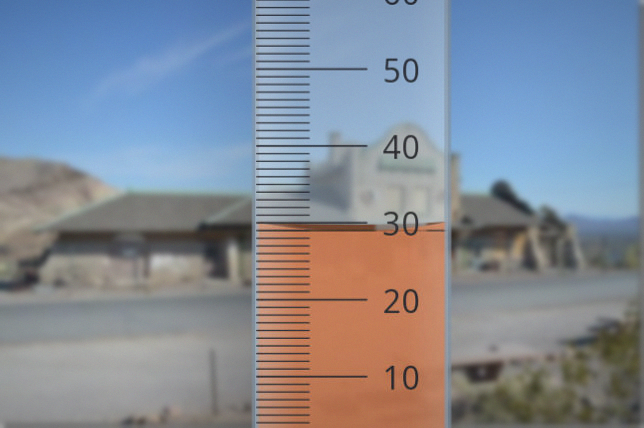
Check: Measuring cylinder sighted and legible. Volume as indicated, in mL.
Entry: 29 mL
